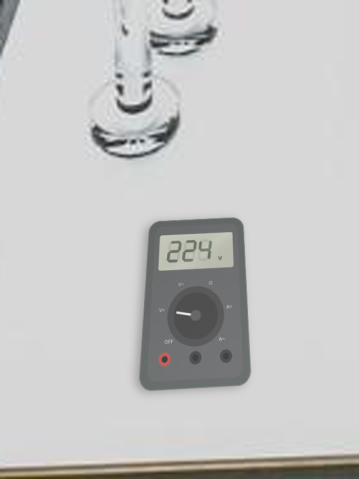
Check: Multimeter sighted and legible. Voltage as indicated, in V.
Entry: 224 V
